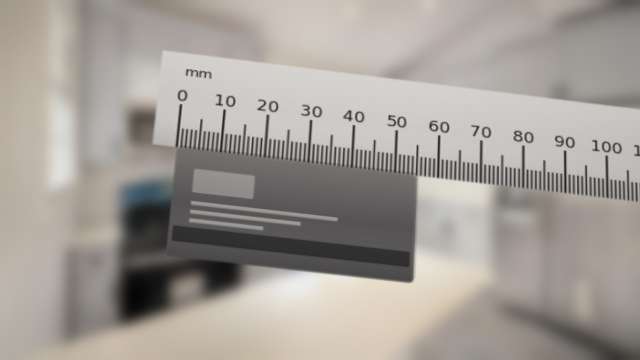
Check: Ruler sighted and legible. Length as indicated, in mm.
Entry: 55 mm
